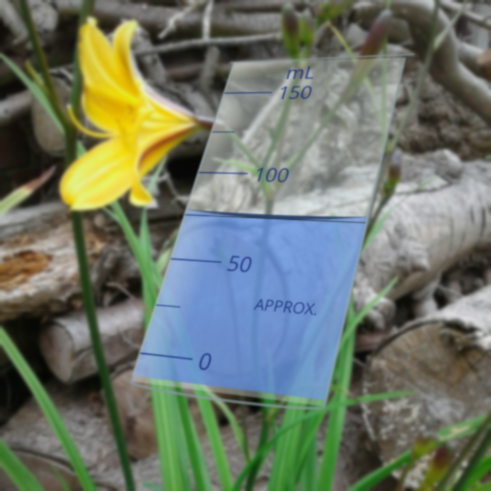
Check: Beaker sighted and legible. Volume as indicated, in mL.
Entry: 75 mL
